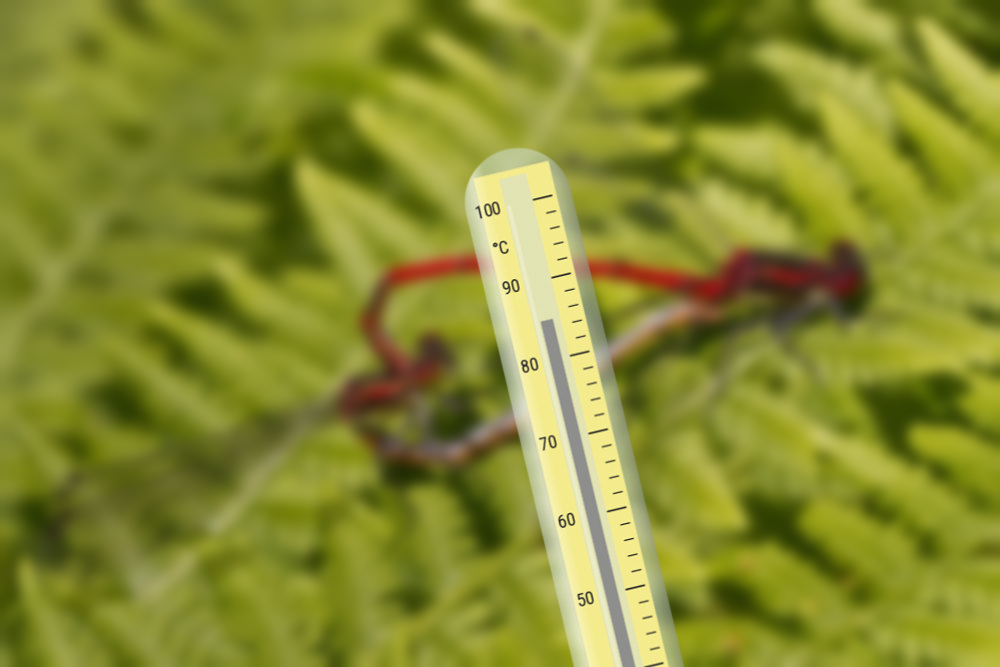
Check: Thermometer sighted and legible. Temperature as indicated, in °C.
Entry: 85 °C
